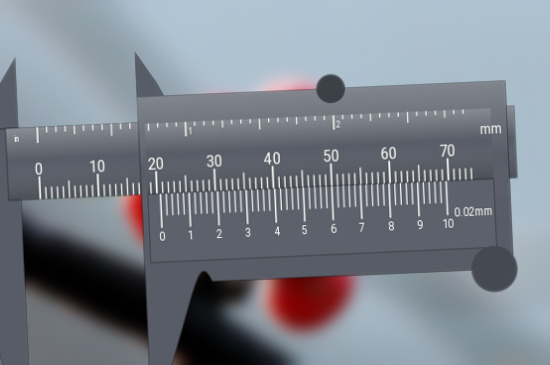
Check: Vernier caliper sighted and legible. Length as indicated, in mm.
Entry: 20.6 mm
